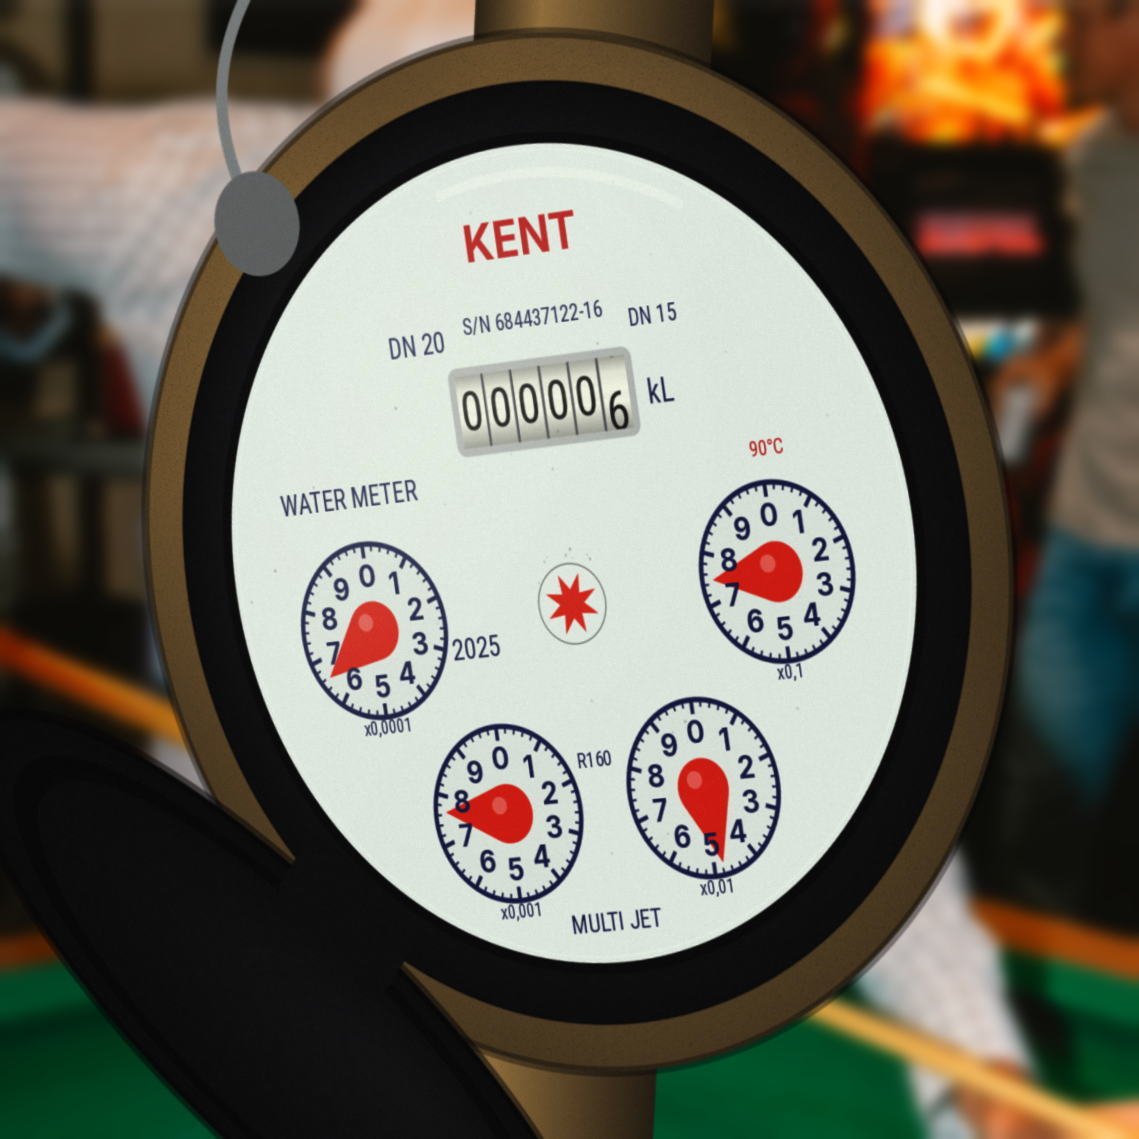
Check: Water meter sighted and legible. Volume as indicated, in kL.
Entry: 5.7476 kL
